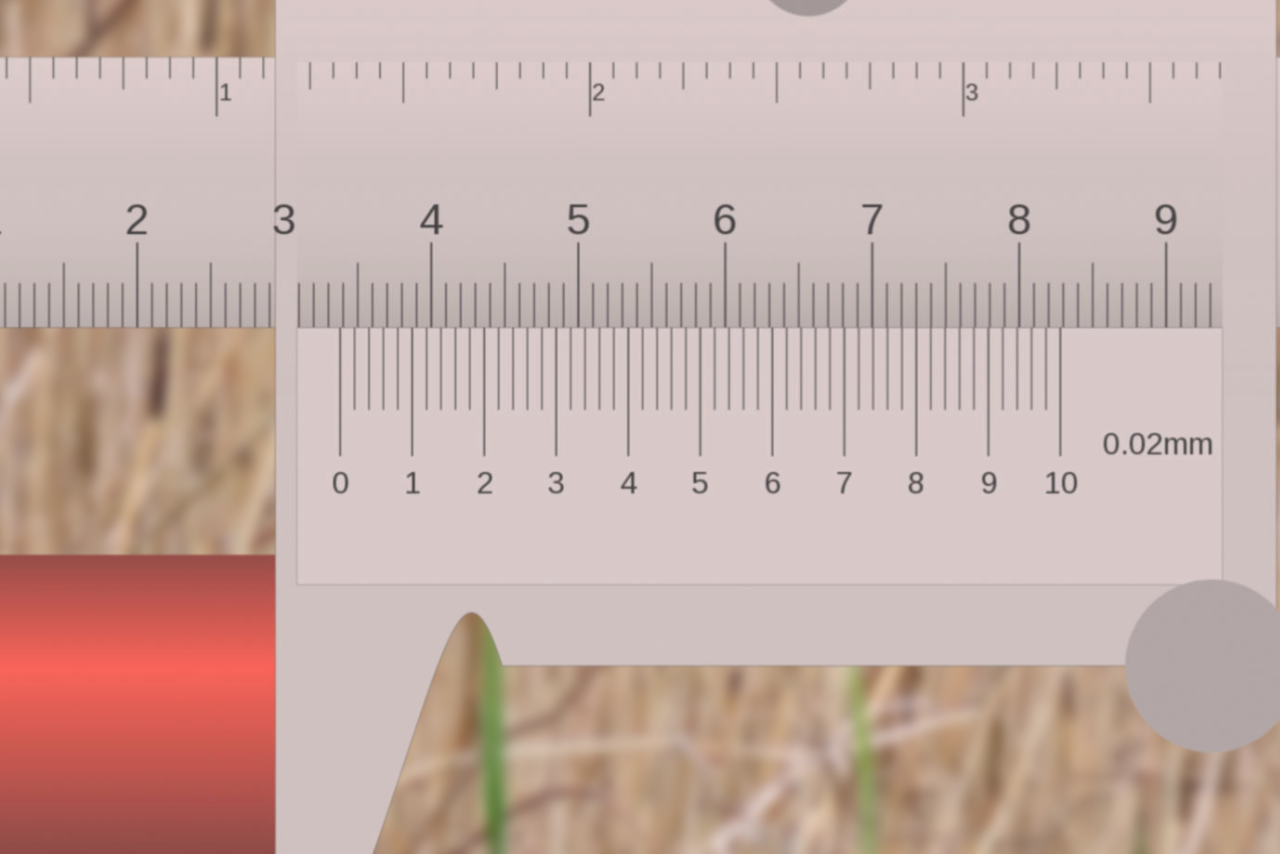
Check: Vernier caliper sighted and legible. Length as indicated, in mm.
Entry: 33.8 mm
